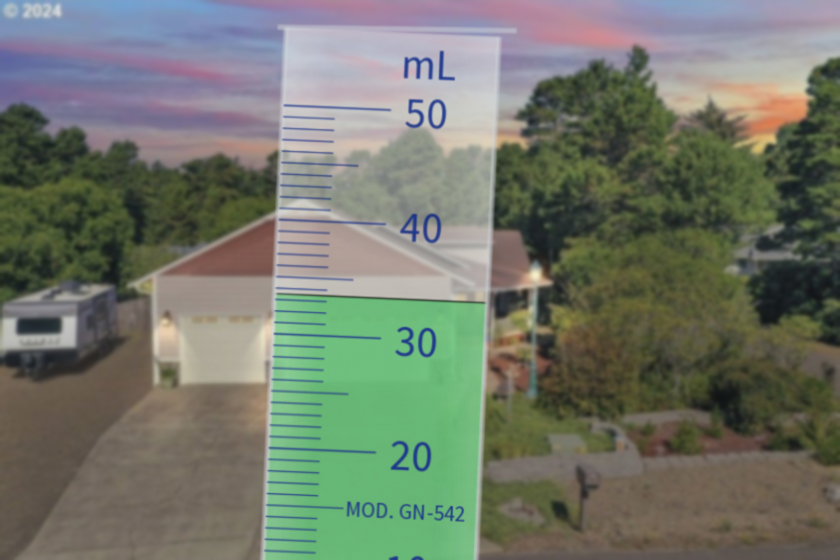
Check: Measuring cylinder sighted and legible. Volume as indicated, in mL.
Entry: 33.5 mL
